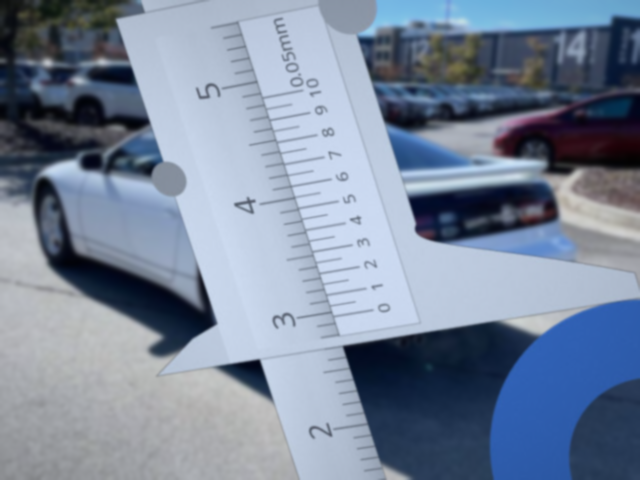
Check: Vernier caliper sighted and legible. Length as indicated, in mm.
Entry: 29.6 mm
